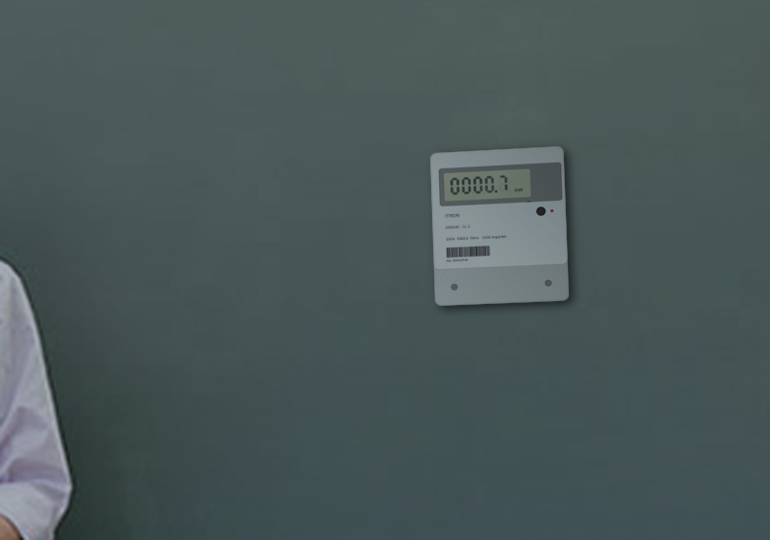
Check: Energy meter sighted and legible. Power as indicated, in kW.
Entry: 0.7 kW
